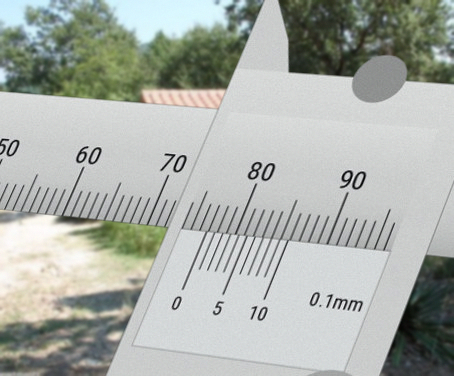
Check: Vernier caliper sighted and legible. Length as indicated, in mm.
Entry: 76.8 mm
